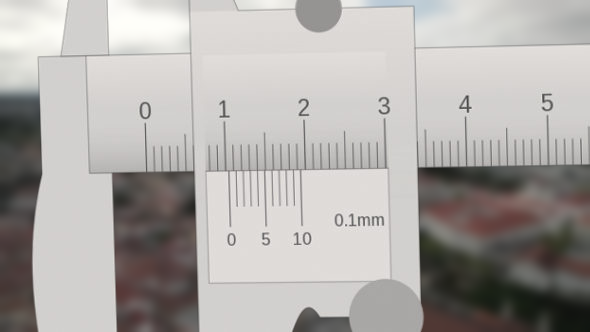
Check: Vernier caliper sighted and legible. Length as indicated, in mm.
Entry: 10.4 mm
